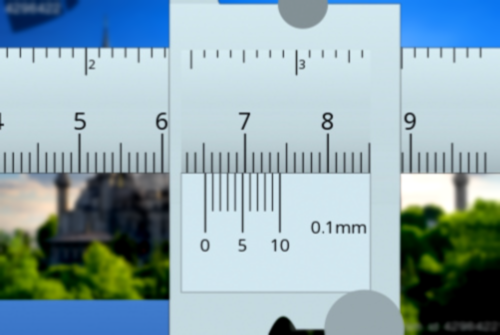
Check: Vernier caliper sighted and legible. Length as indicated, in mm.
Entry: 65.2 mm
